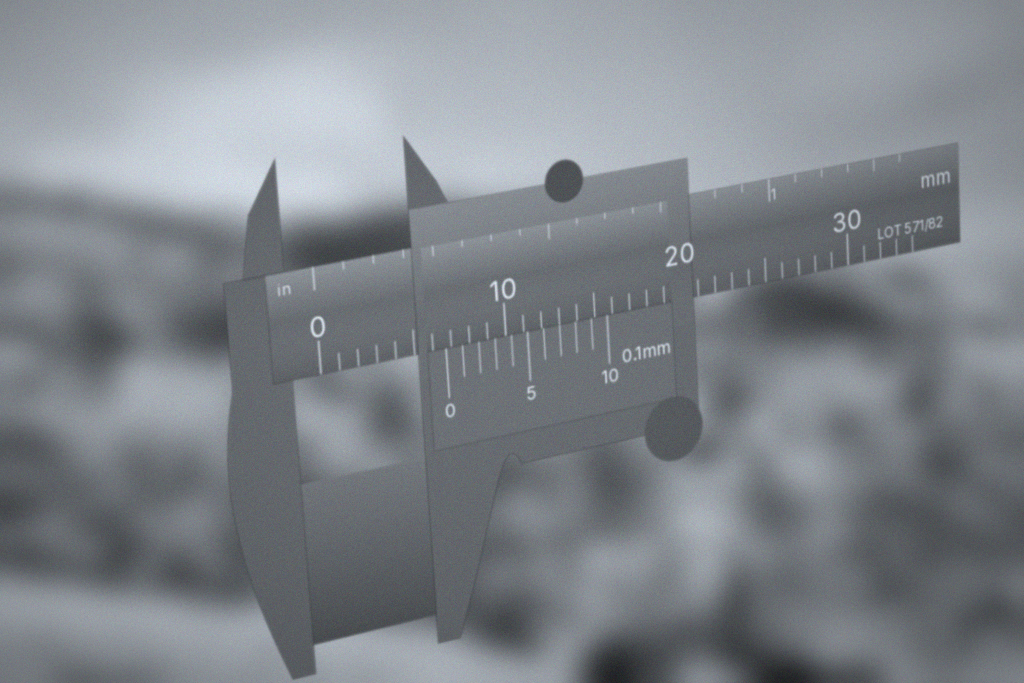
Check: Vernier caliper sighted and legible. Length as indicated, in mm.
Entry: 6.7 mm
